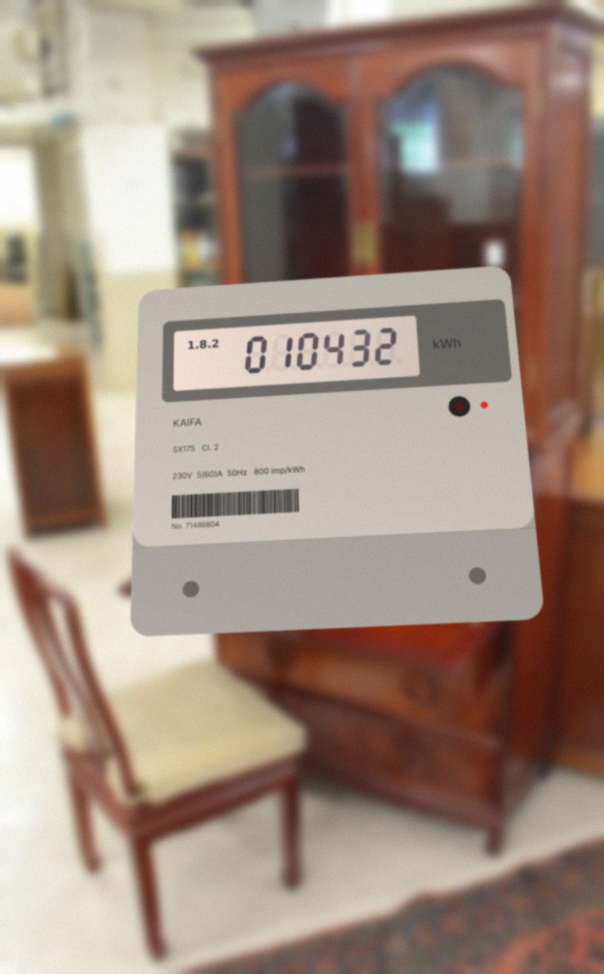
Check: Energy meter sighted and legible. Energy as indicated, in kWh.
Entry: 10432 kWh
